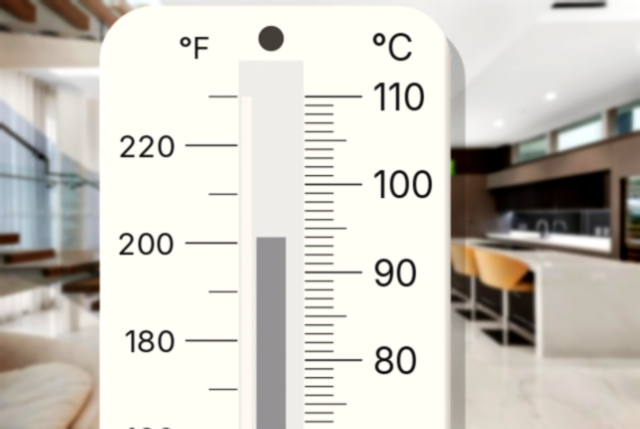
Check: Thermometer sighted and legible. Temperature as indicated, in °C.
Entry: 94 °C
